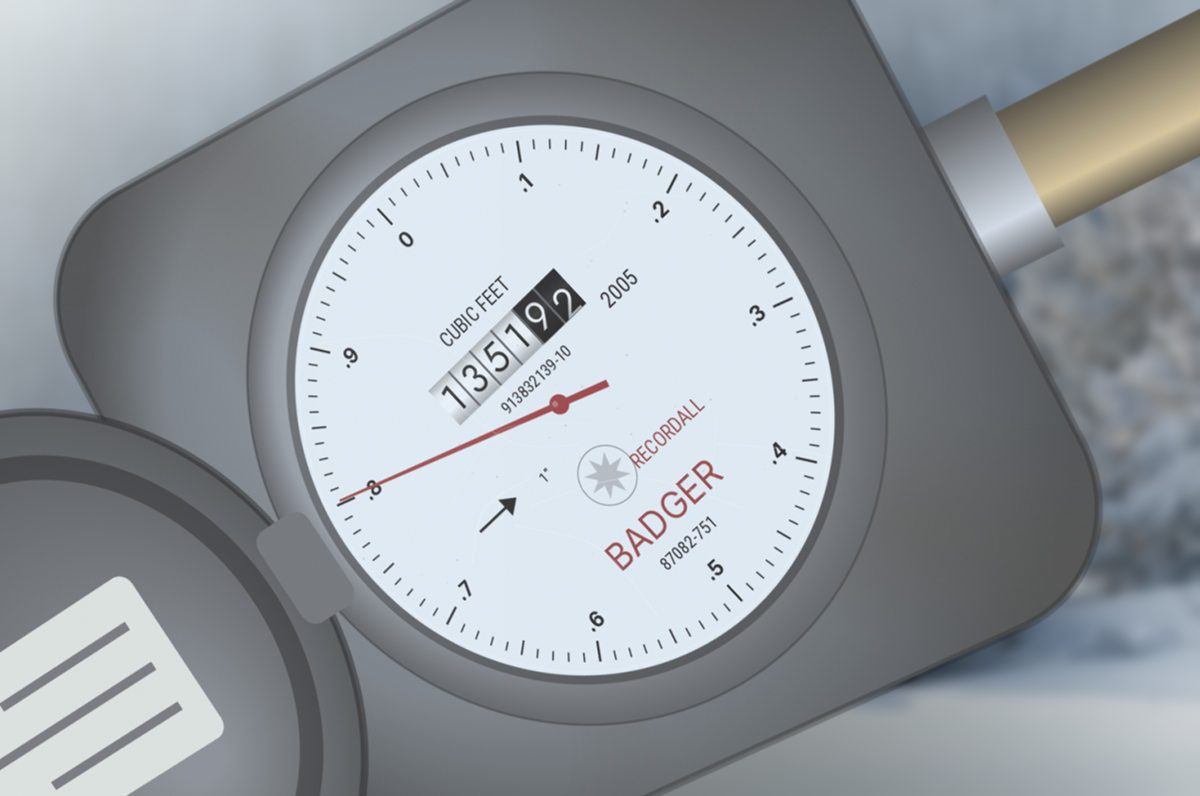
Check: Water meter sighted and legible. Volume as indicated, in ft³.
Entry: 135191.80 ft³
